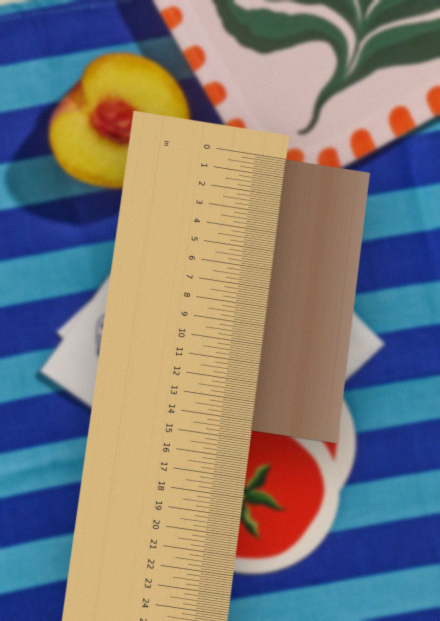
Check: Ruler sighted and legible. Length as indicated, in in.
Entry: 14.5 in
